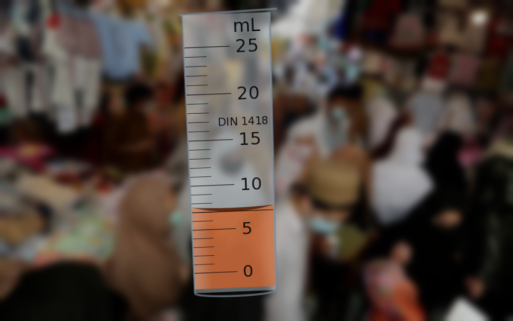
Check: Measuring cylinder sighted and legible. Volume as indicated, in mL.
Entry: 7 mL
